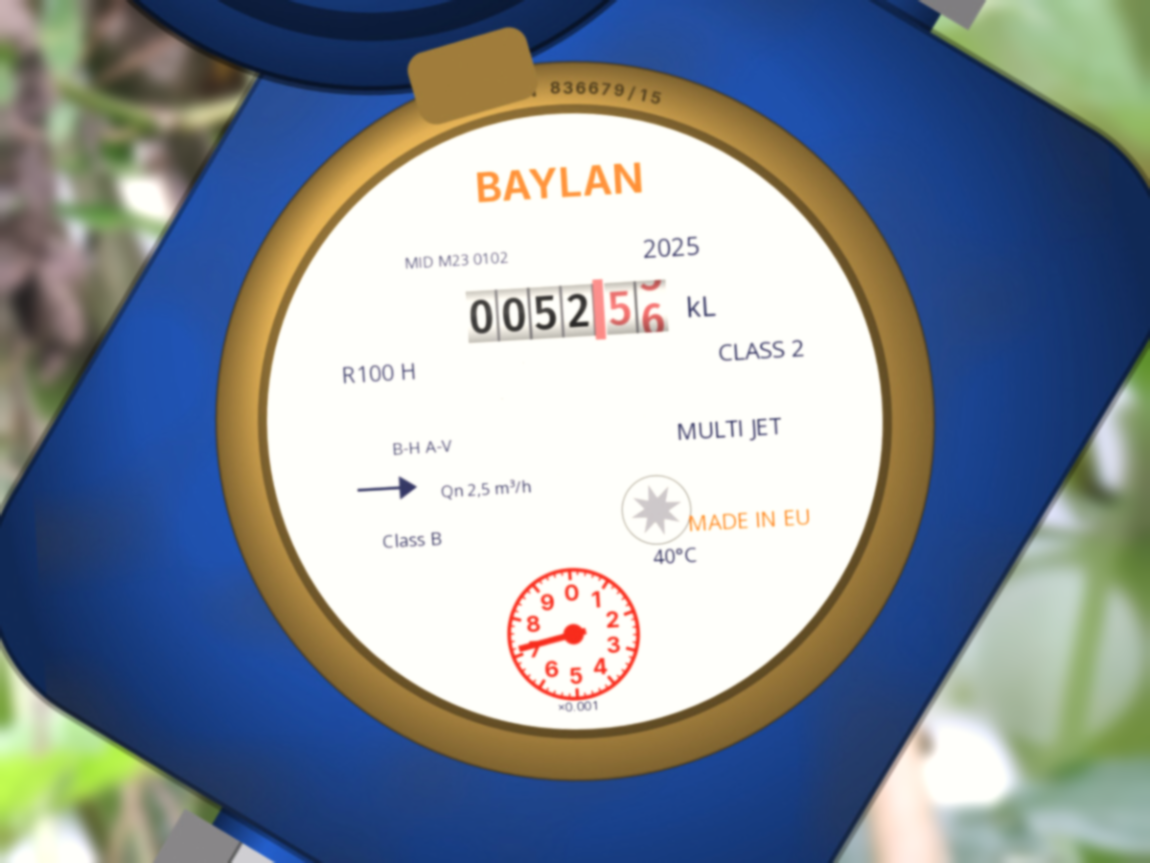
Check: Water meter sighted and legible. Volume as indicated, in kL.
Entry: 52.557 kL
